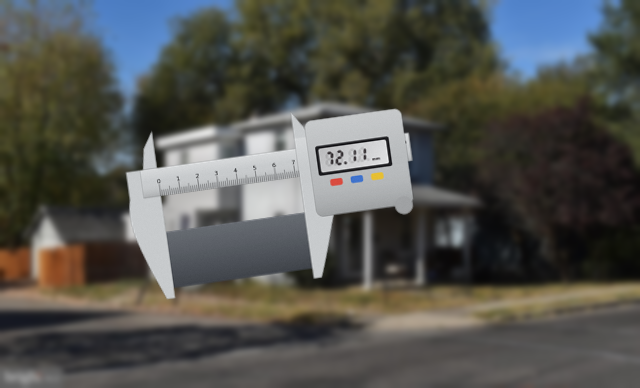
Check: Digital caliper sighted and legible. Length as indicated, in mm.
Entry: 72.11 mm
